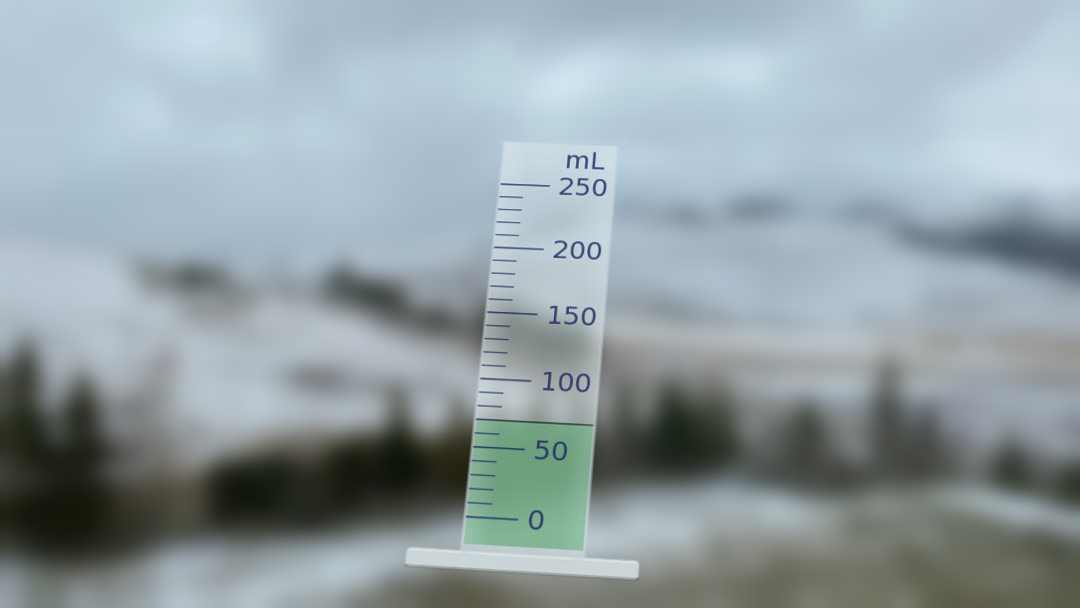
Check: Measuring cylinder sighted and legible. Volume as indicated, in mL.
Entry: 70 mL
